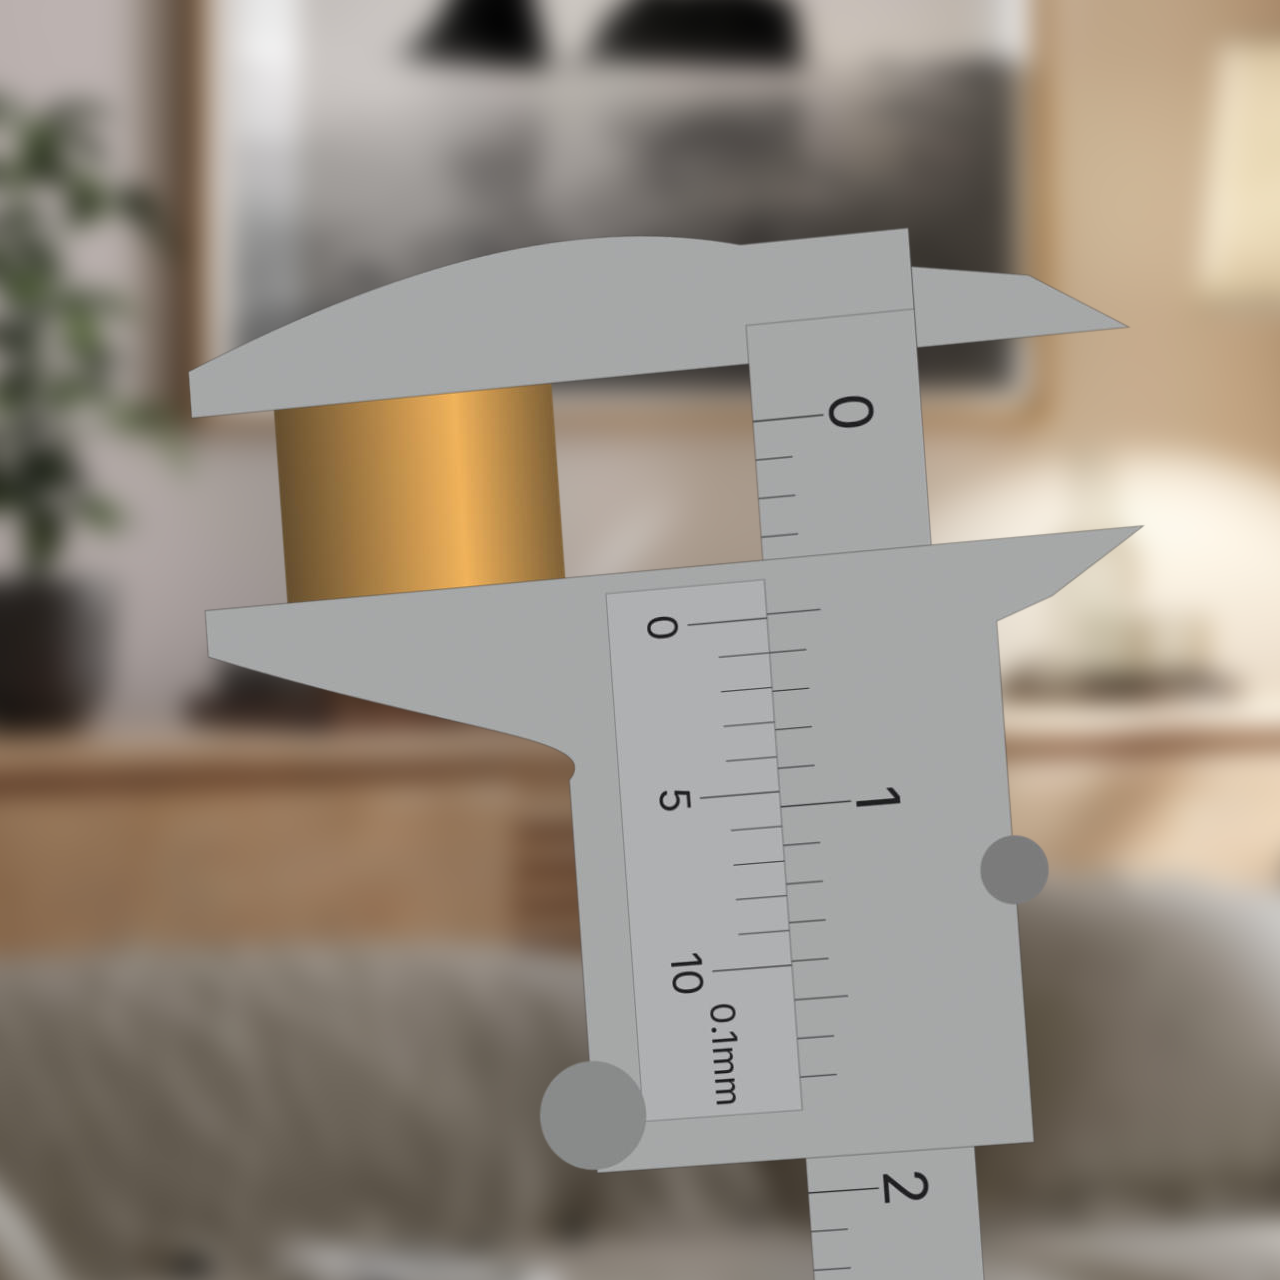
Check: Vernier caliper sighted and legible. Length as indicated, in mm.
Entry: 5.1 mm
